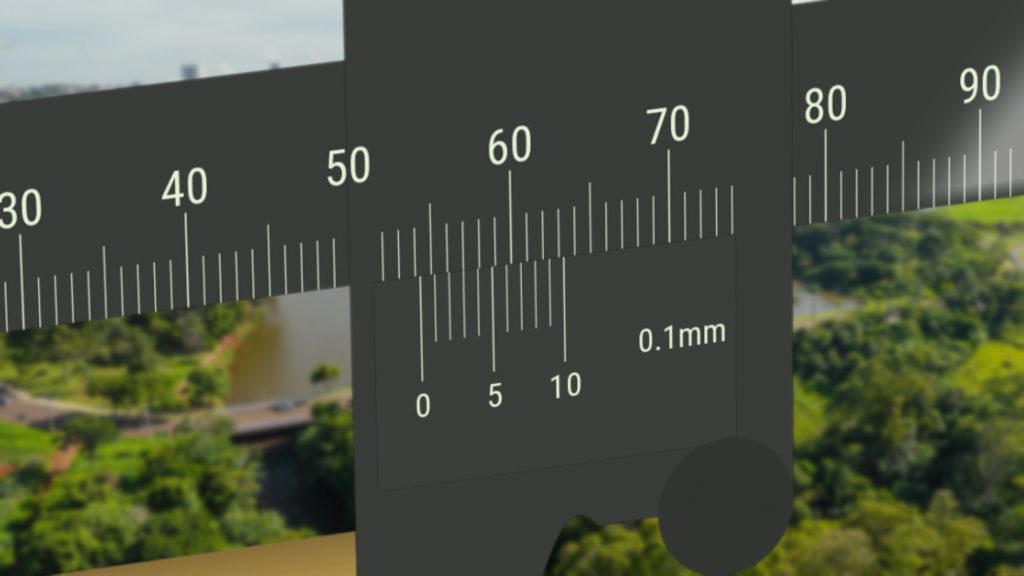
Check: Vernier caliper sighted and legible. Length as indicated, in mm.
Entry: 54.3 mm
